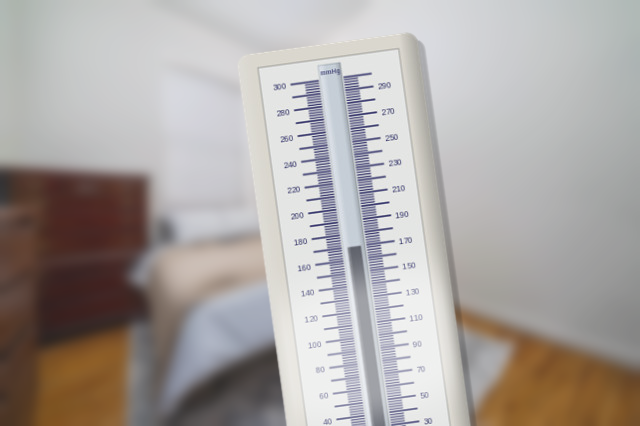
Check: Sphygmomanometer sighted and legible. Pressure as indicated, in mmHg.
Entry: 170 mmHg
